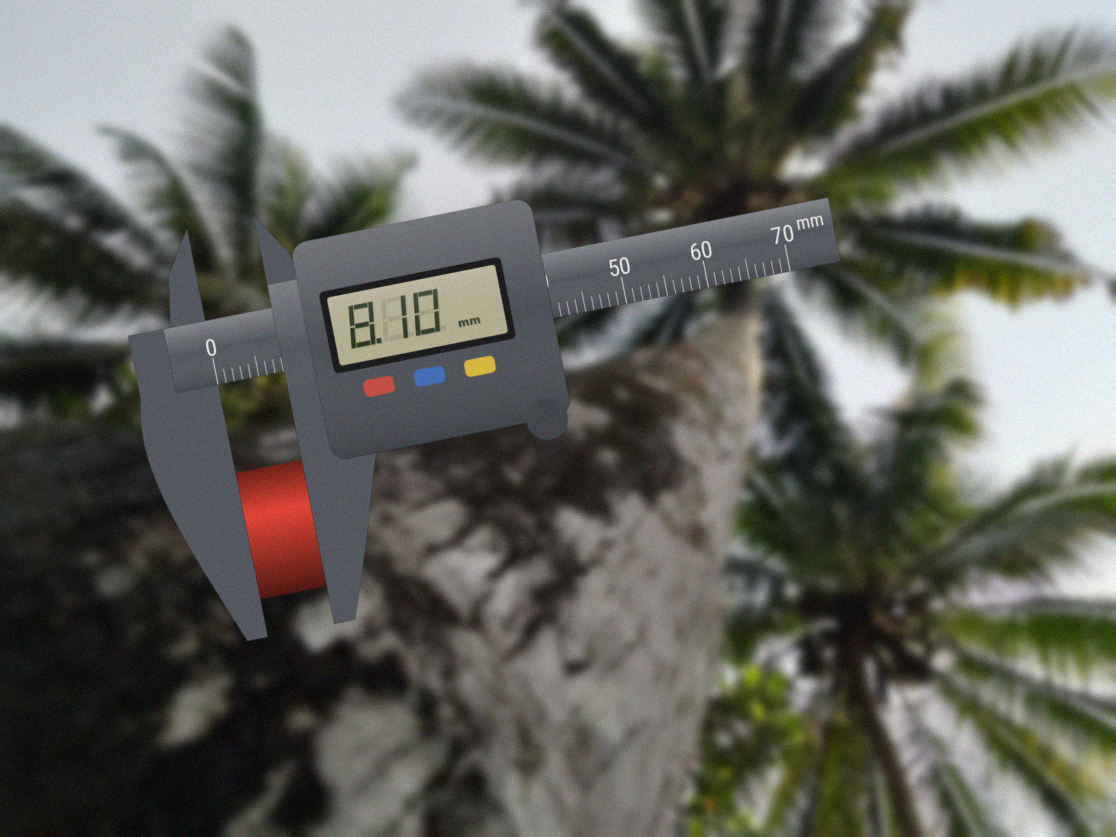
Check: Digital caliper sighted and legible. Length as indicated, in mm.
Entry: 8.10 mm
